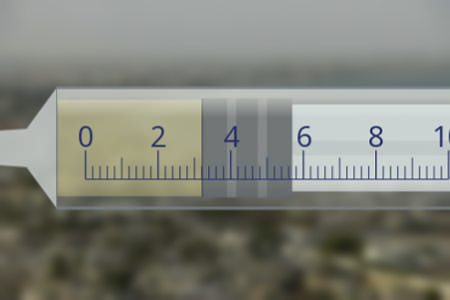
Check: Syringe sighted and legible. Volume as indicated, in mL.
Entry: 3.2 mL
